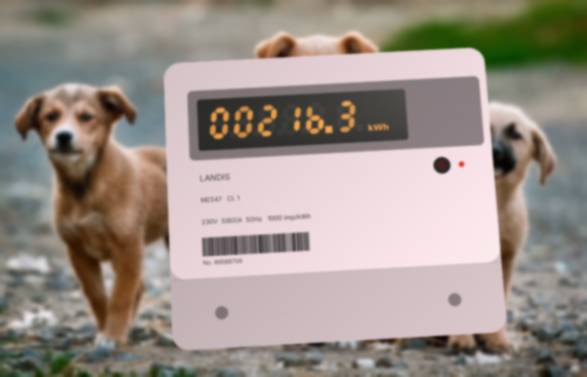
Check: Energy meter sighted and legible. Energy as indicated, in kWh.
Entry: 216.3 kWh
